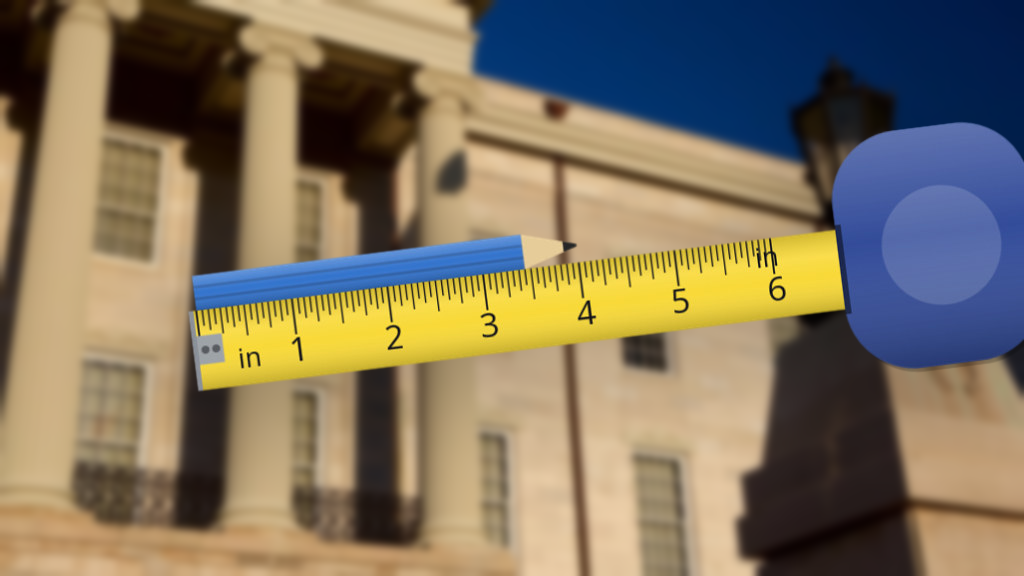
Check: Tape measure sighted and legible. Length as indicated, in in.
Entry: 4 in
